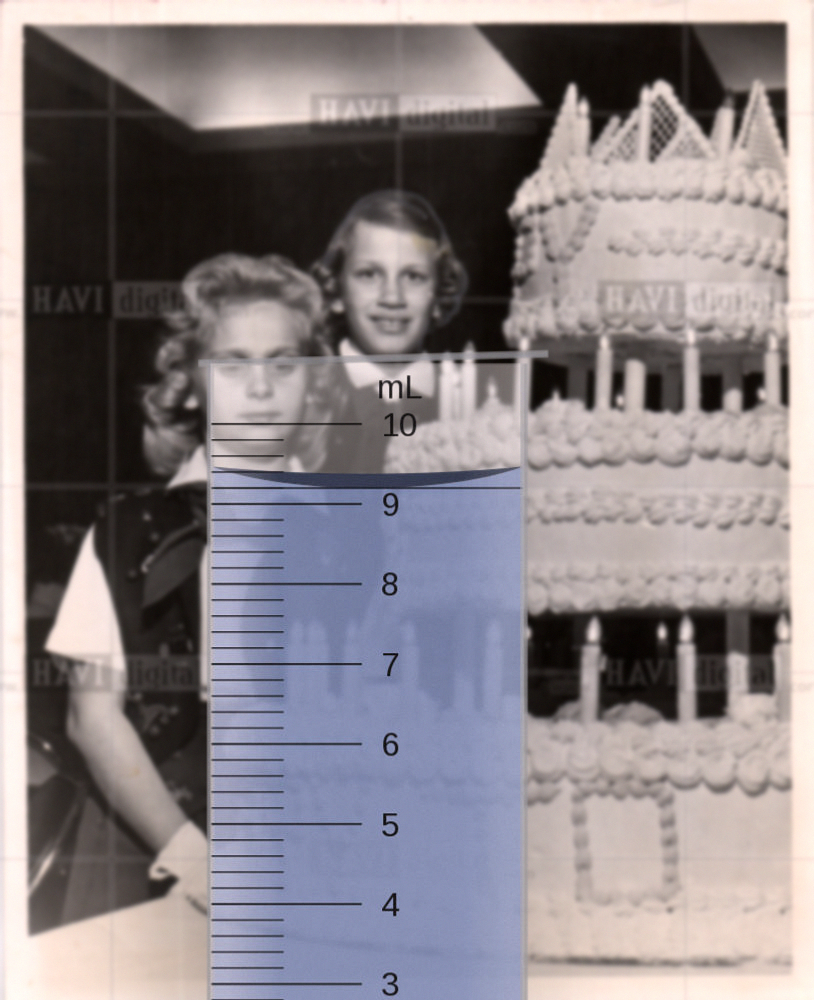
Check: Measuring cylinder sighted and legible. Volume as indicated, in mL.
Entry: 9.2 mL
